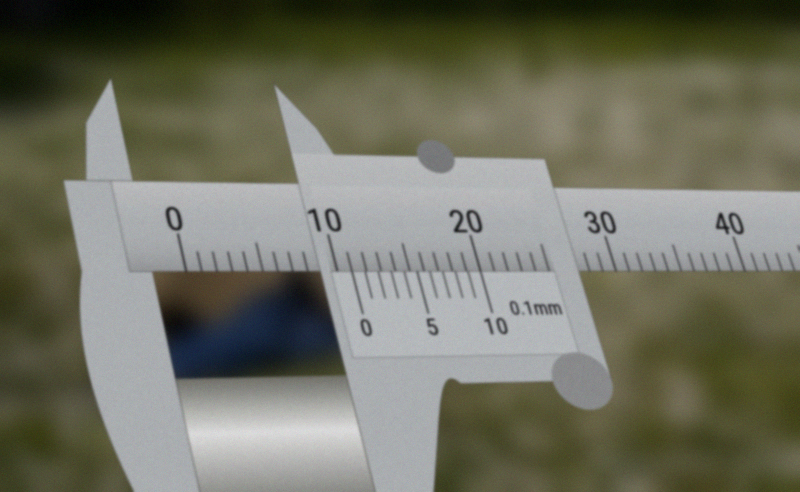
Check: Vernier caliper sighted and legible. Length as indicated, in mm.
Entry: 11.0 mm
